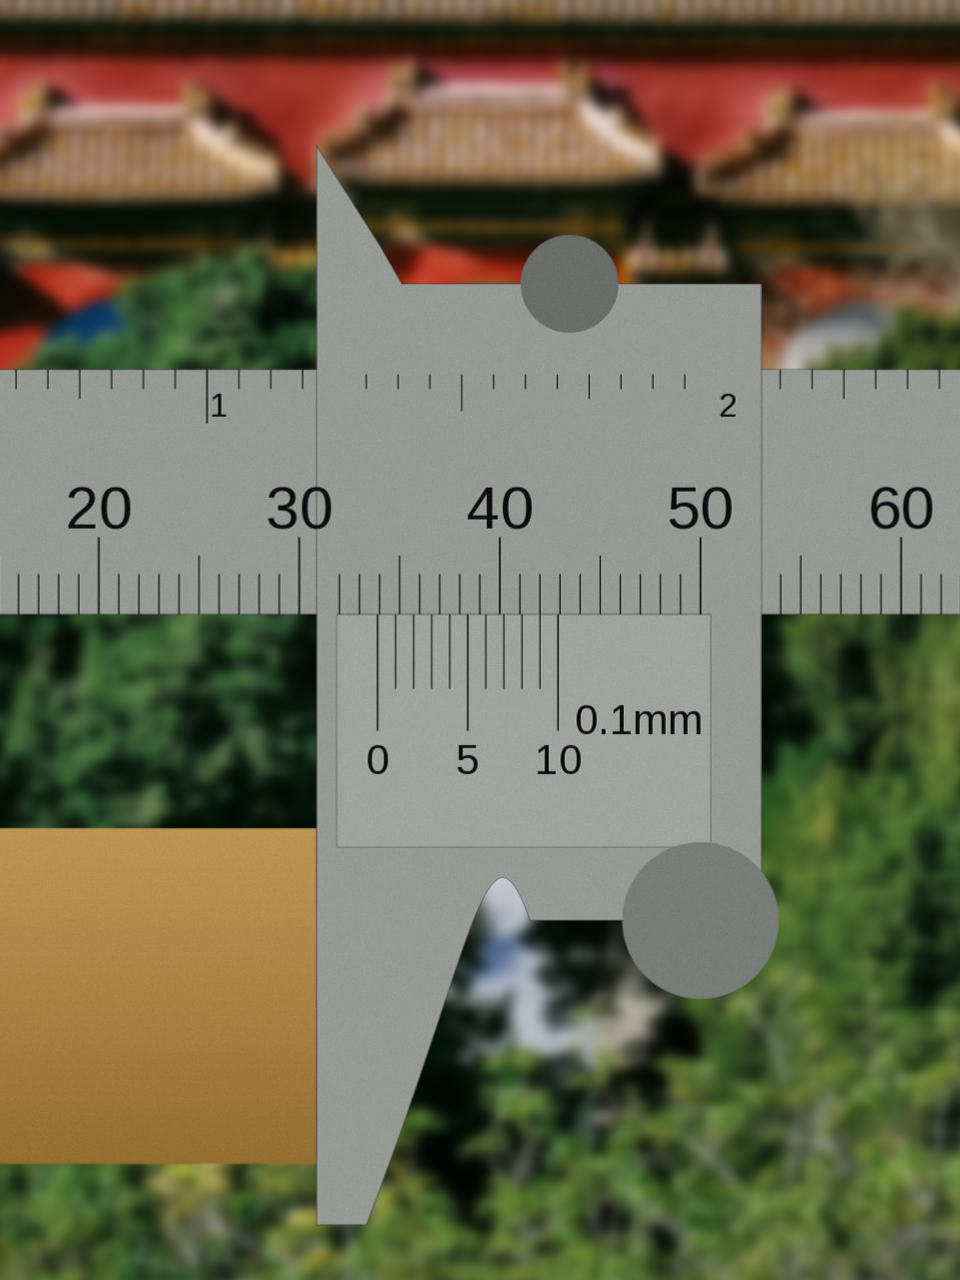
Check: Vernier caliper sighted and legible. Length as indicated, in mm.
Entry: 33.9 mm
